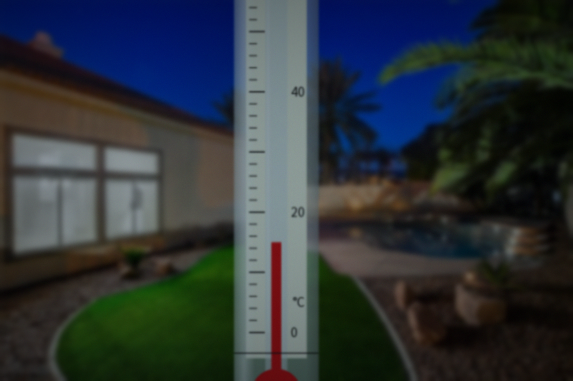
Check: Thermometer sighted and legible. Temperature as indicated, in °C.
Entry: 15 °C
